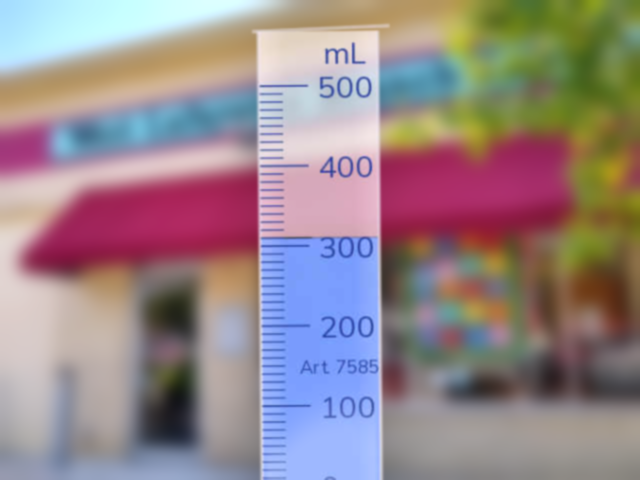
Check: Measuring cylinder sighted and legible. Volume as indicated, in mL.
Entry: 310 mL
